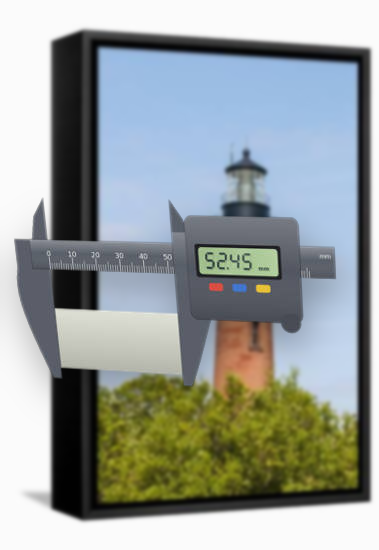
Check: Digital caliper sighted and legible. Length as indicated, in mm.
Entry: 52.45 mm
